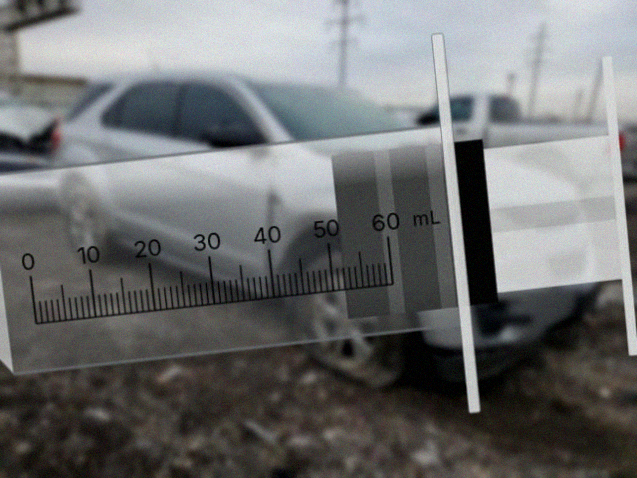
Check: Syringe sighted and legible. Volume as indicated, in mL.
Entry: 52 mL
